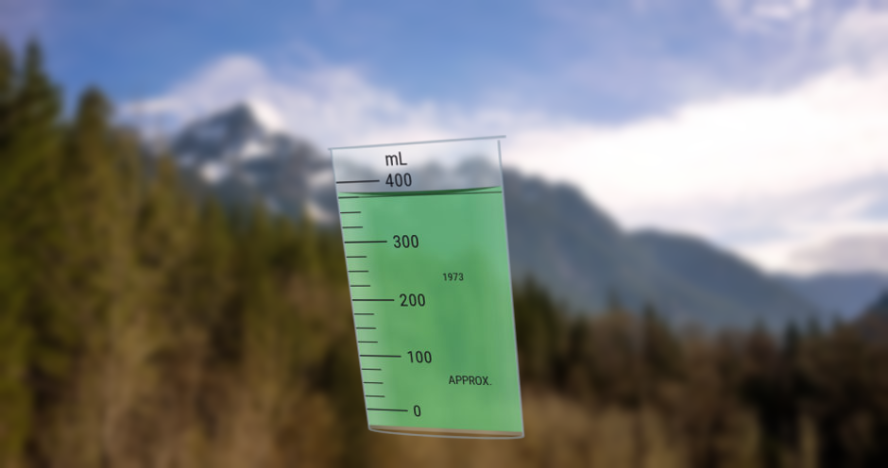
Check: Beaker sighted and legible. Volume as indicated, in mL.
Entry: 375 mL
